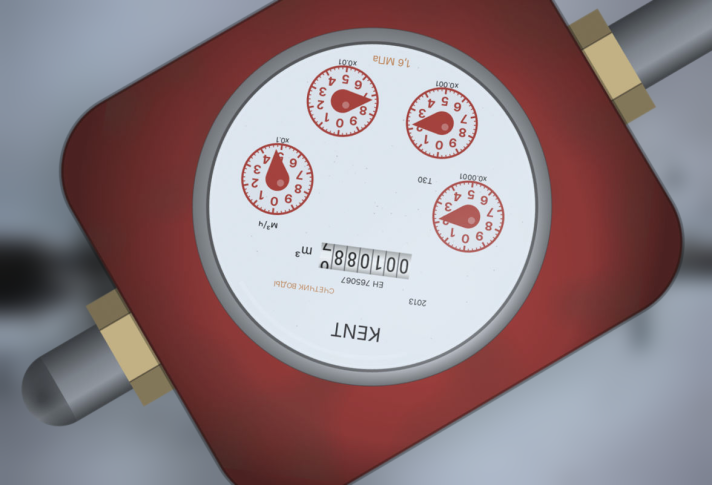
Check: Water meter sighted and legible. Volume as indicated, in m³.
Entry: 10886.4722 m³
